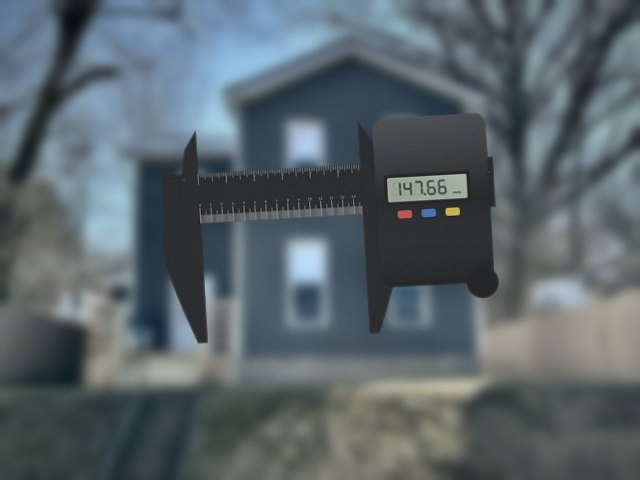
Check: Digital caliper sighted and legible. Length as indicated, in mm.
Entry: 147.66 mm
